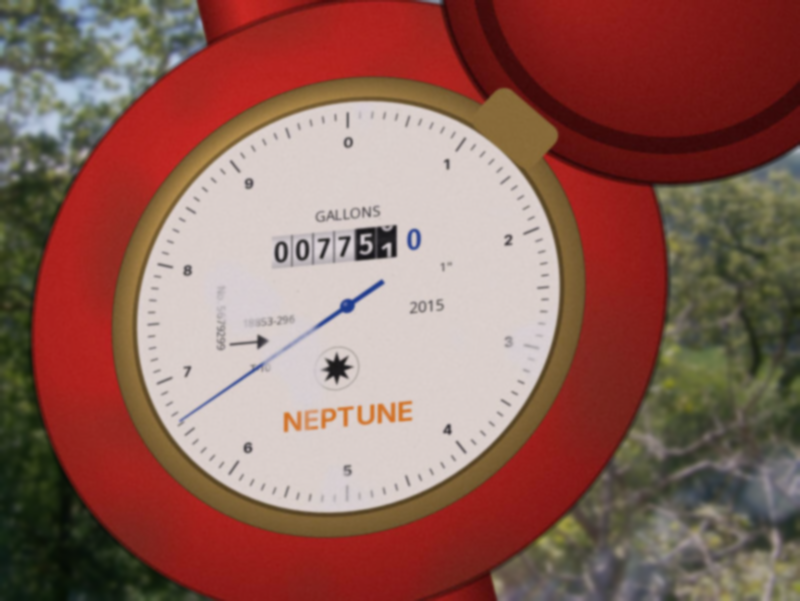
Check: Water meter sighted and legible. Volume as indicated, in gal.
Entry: 77506.6 gal
